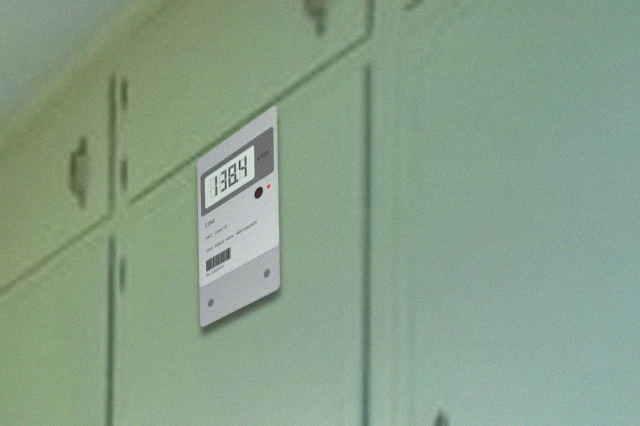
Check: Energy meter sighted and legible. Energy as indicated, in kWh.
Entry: 138.4 kWh
